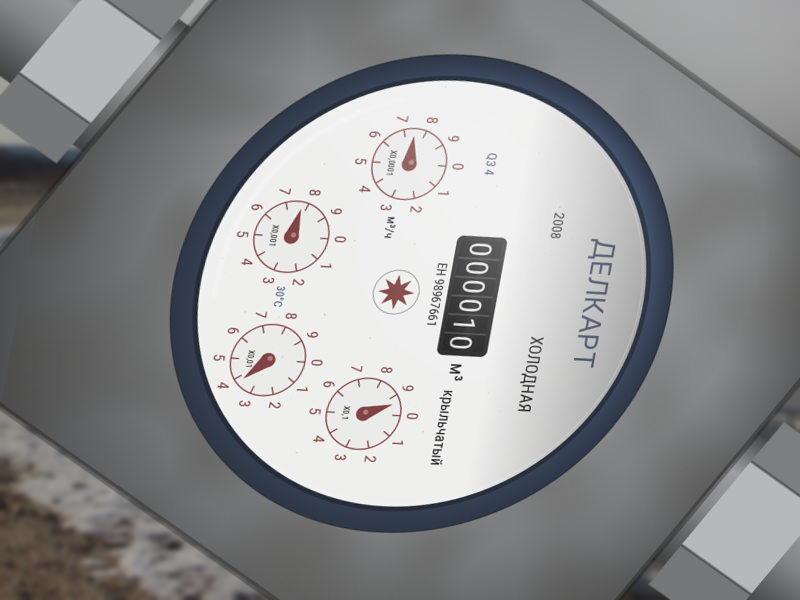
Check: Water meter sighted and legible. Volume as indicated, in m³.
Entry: 9.9377 m³
